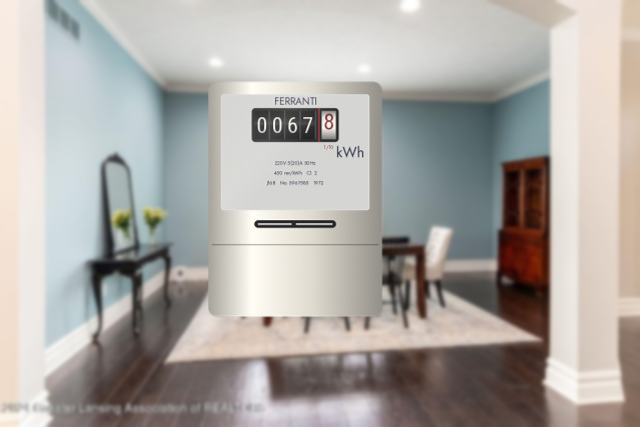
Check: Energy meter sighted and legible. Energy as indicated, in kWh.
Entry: 67.8 kWh
